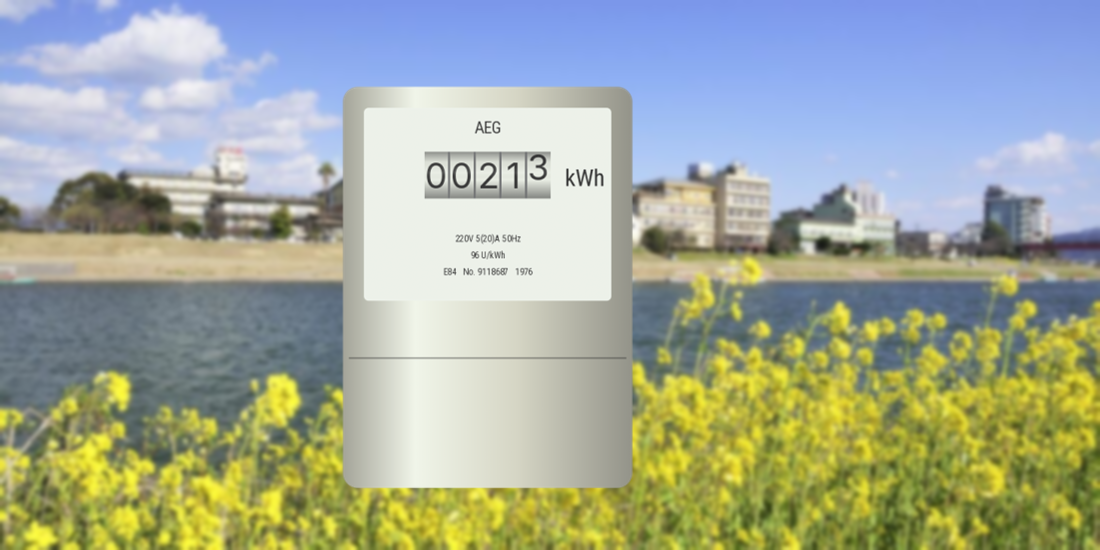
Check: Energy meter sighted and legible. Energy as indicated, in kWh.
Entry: 213 kWh
